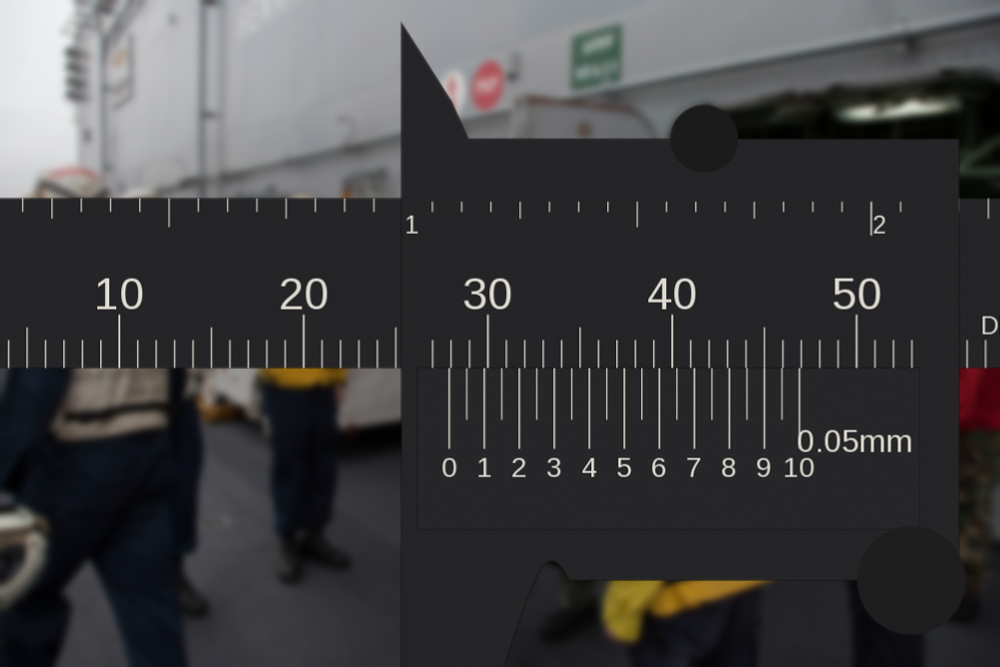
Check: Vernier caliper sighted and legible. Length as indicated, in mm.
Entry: 27.9 mm
